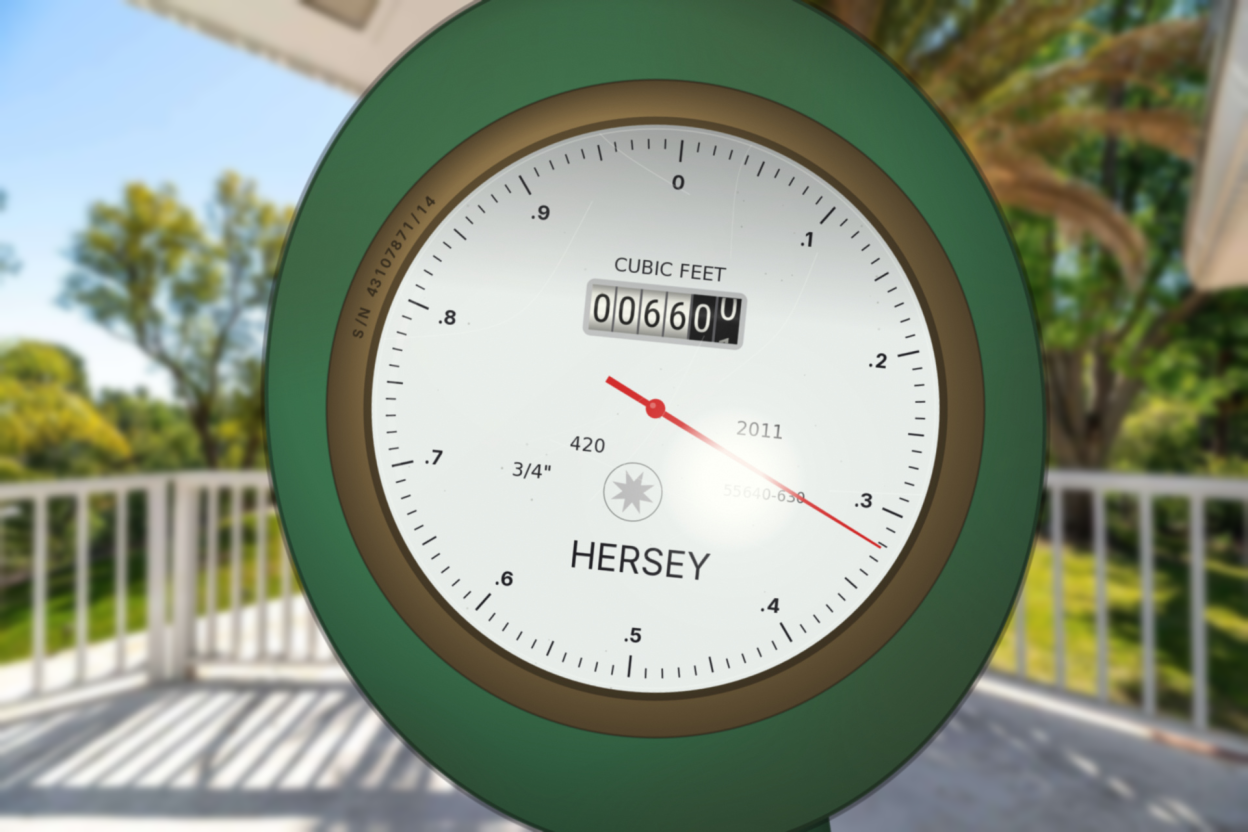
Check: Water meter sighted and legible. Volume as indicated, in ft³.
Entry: 6600.32 ft³
